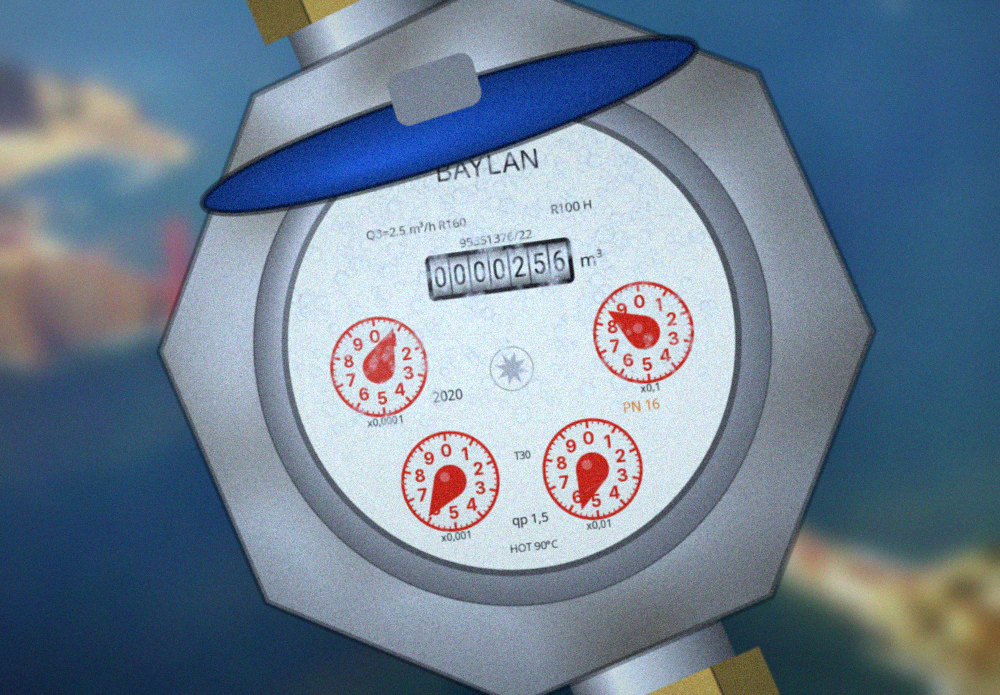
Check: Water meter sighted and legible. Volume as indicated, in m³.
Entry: 256.8560 m³
